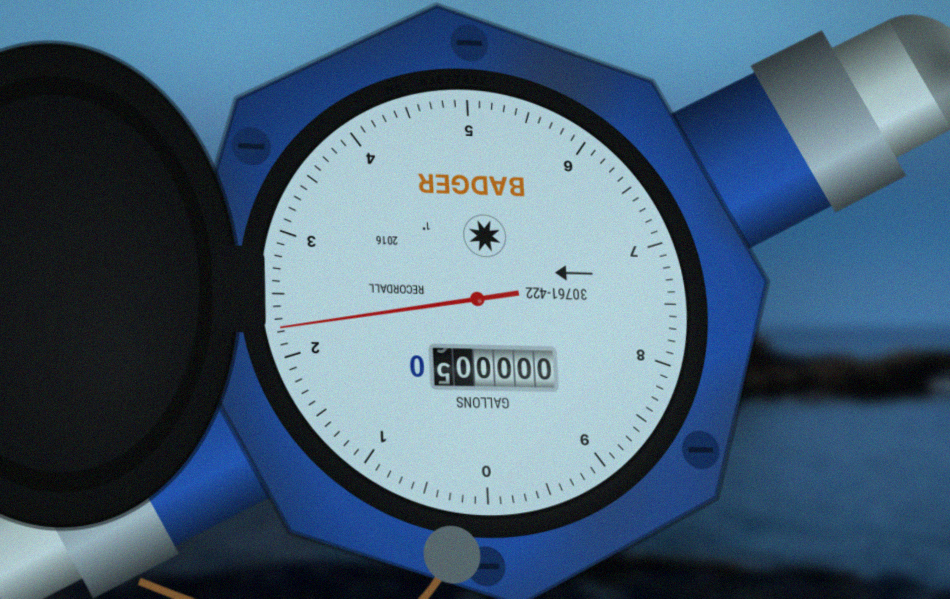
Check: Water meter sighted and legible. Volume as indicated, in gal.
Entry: 52.2 gal
